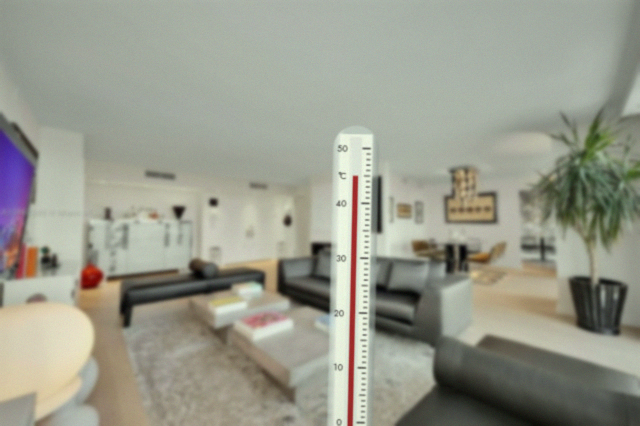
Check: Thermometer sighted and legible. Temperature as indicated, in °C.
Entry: 45 °C
